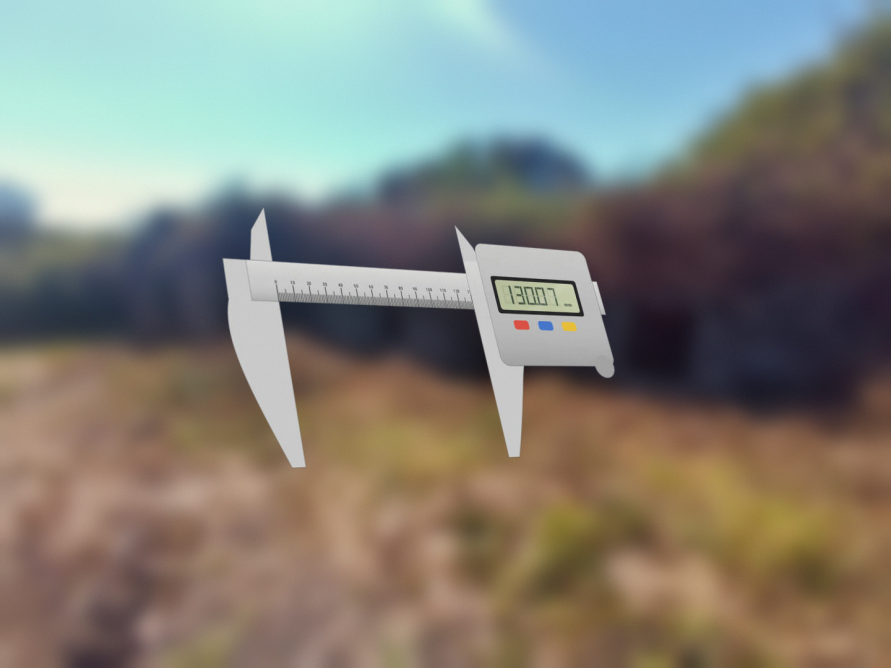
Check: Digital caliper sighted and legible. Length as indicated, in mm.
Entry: 130.07 mm
